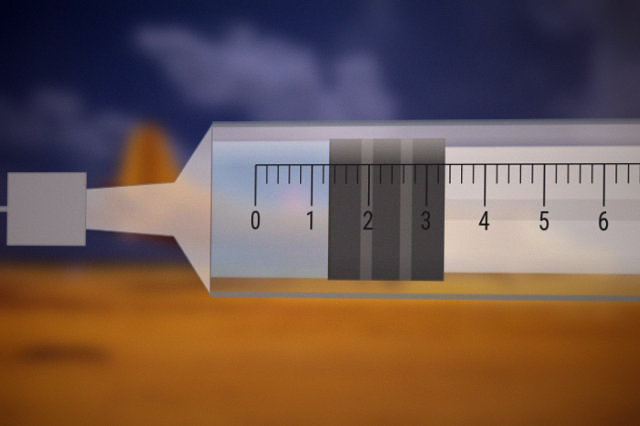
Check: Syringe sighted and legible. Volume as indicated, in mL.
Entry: 1.3 mL
